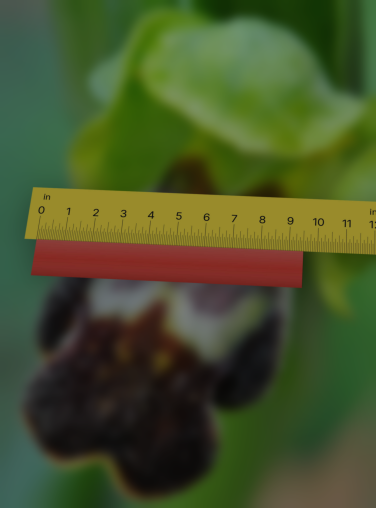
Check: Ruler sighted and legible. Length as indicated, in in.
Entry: 9.5 in
